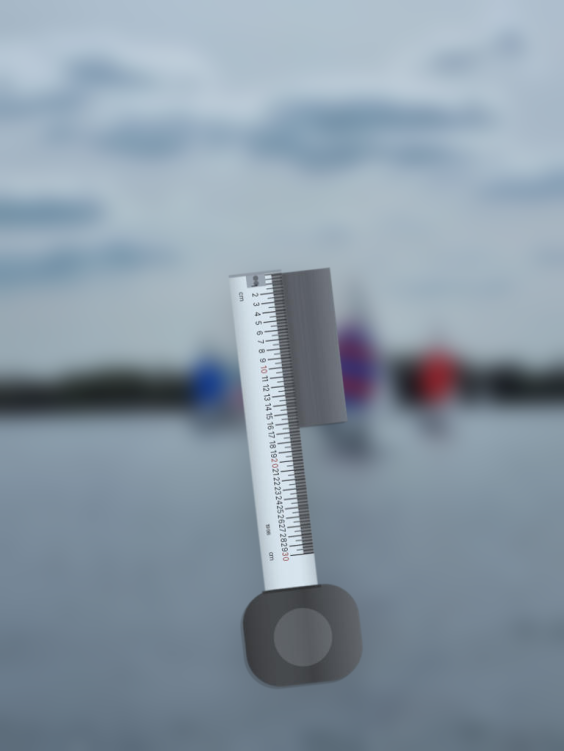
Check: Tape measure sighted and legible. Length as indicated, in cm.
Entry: 16.5 cm
